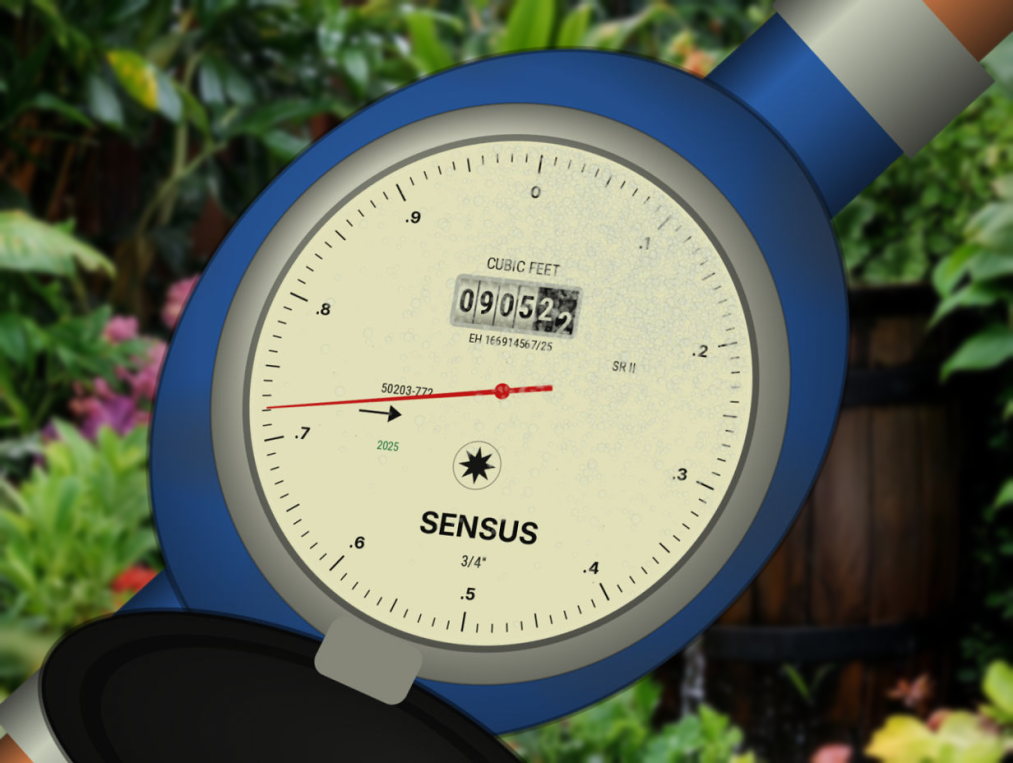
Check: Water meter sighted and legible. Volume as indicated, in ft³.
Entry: 90521.72 ft³
